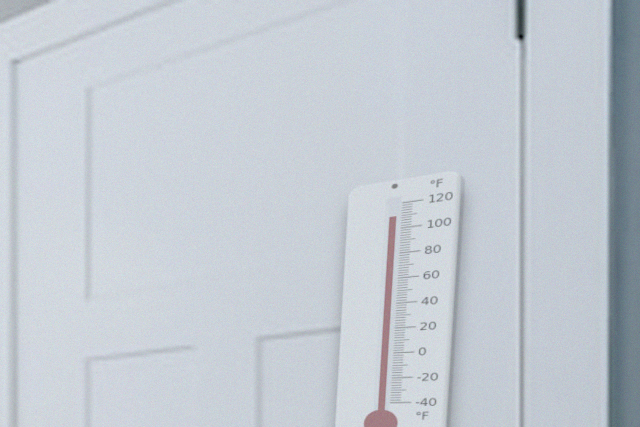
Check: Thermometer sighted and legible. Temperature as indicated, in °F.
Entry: 110 °F
